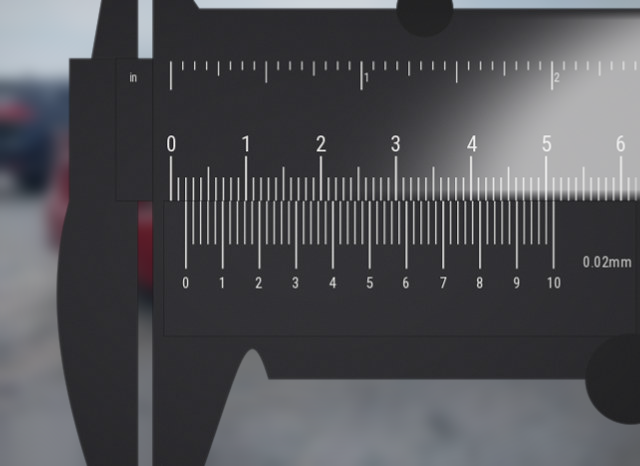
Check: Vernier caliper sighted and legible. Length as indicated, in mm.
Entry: 2.0 mm
